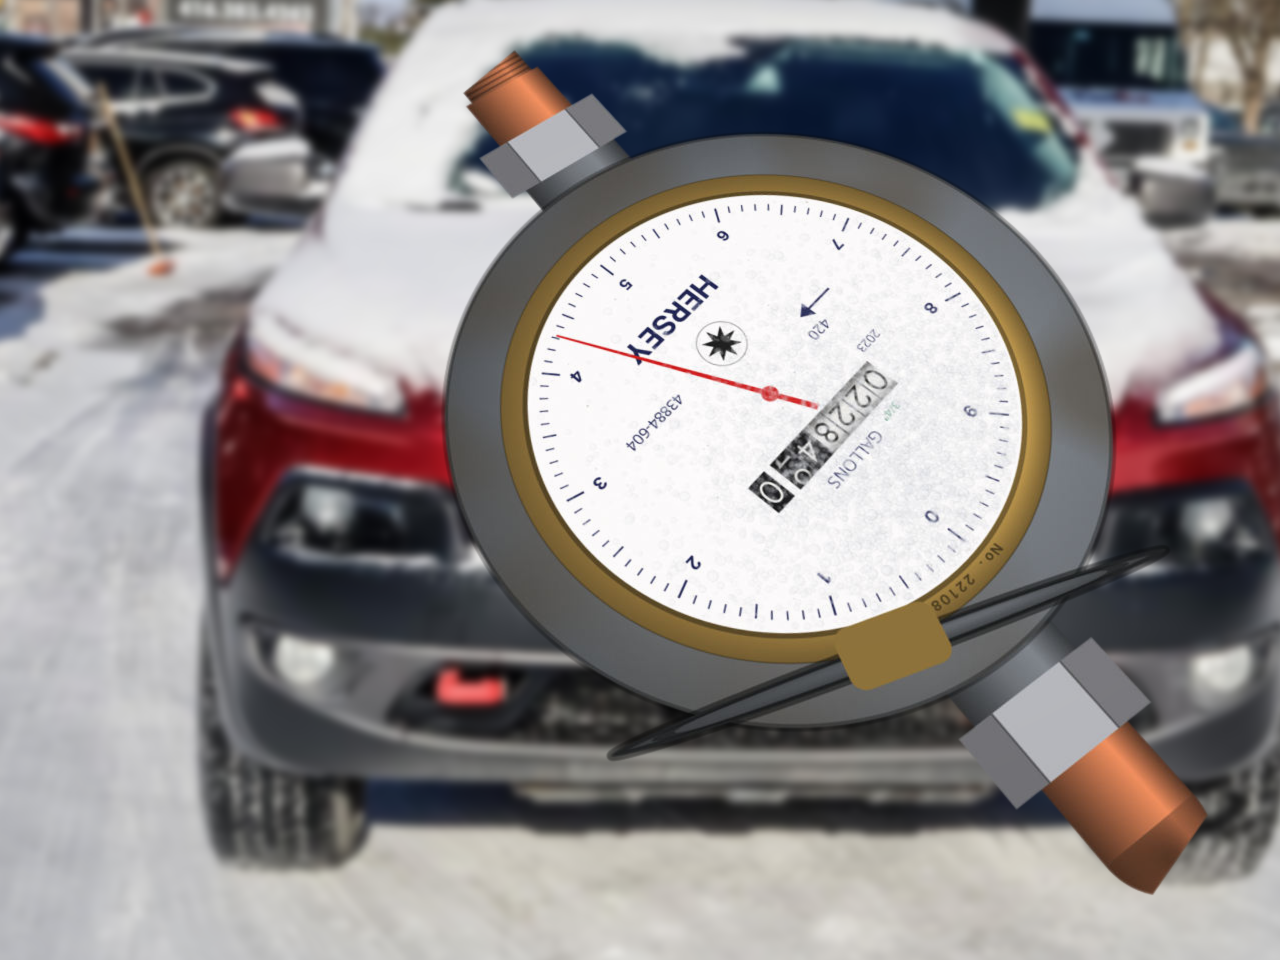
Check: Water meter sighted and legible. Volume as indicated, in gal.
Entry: 228464.3 gal
